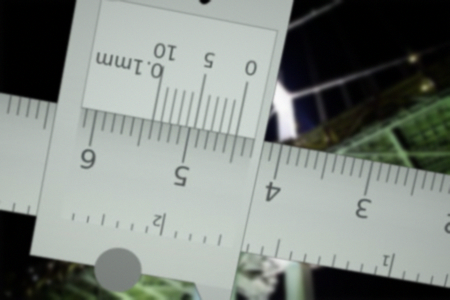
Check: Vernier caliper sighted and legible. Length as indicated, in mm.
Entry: 45.0 mm
